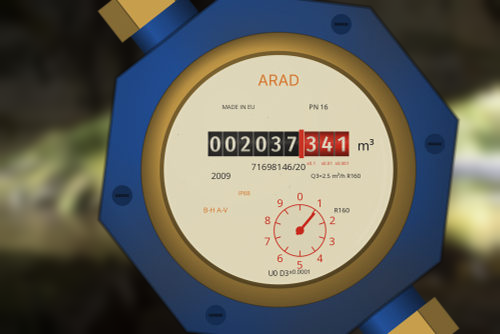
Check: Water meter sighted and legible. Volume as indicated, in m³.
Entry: 2037.3411 m³
